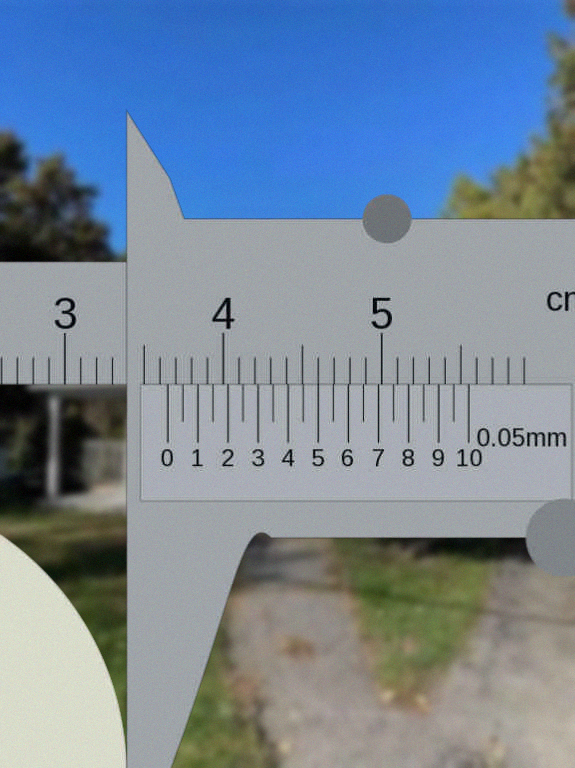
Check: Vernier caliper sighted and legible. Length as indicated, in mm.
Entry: 36.5 mm
